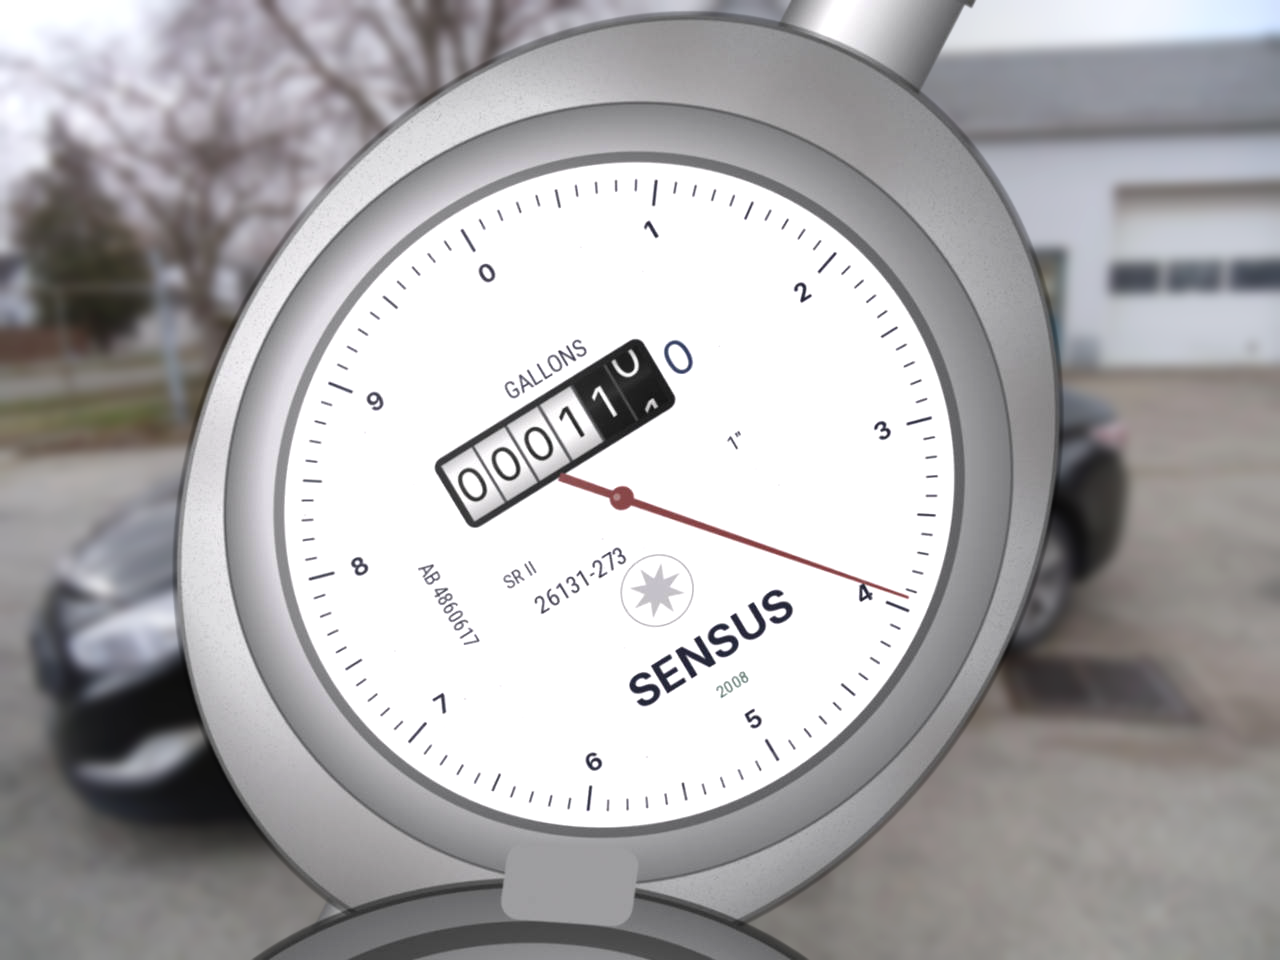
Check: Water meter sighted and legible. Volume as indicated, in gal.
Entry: 1103.9 gal
